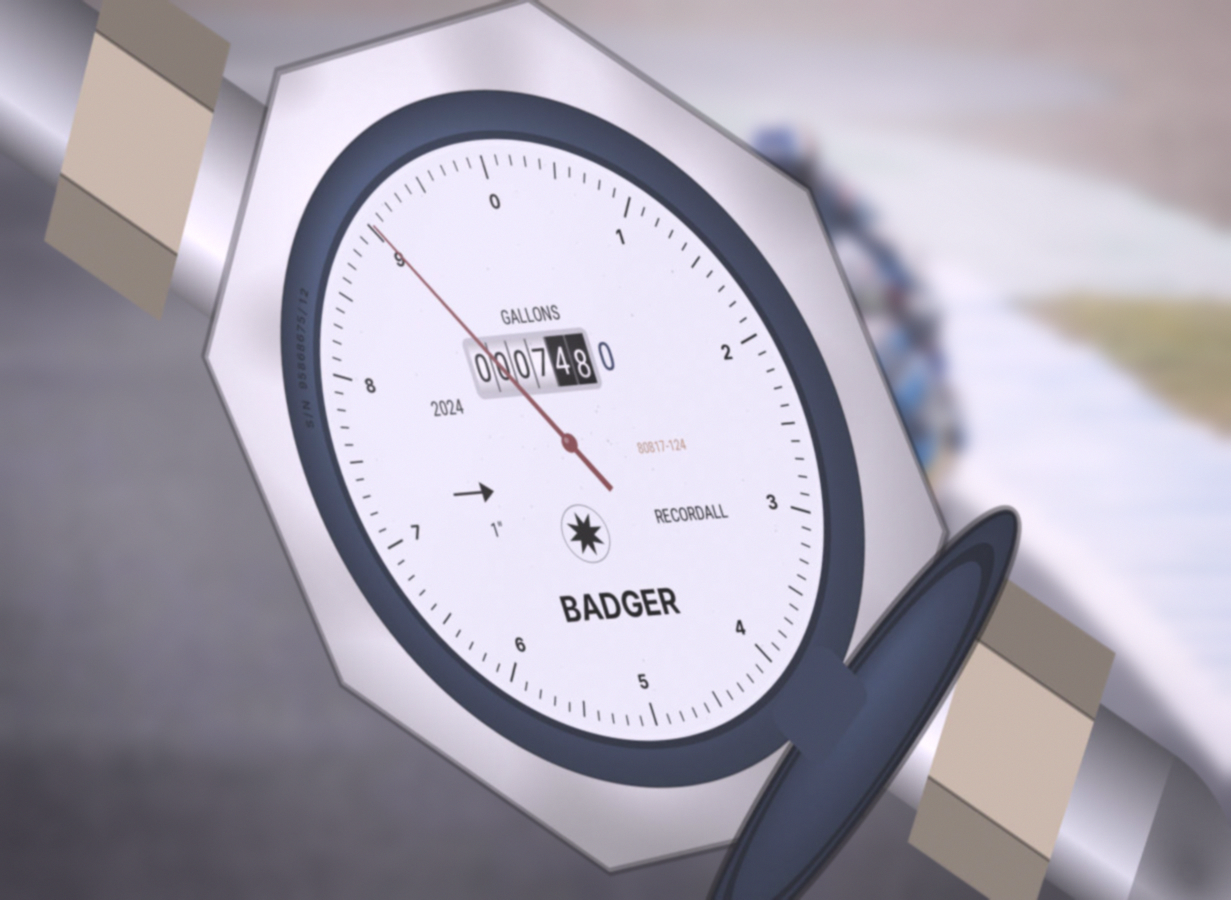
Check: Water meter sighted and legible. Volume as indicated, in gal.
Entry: 7479.0 gal
